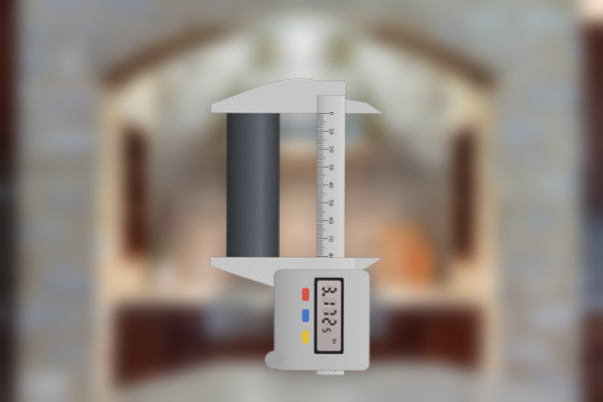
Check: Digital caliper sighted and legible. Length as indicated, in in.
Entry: 3.1725 in
